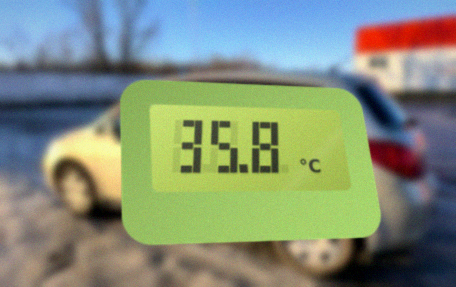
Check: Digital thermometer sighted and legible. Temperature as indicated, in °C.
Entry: 35.8 °C
